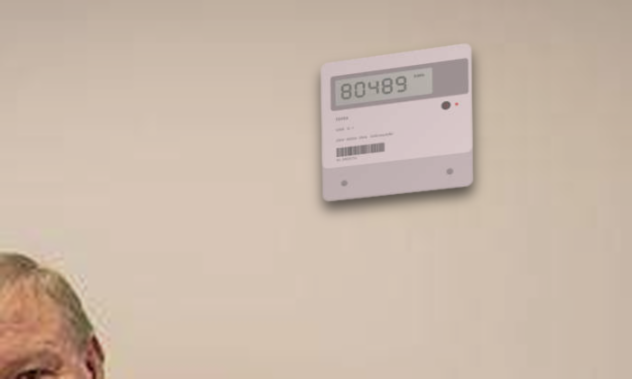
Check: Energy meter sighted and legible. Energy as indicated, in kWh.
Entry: 80489 kWh
